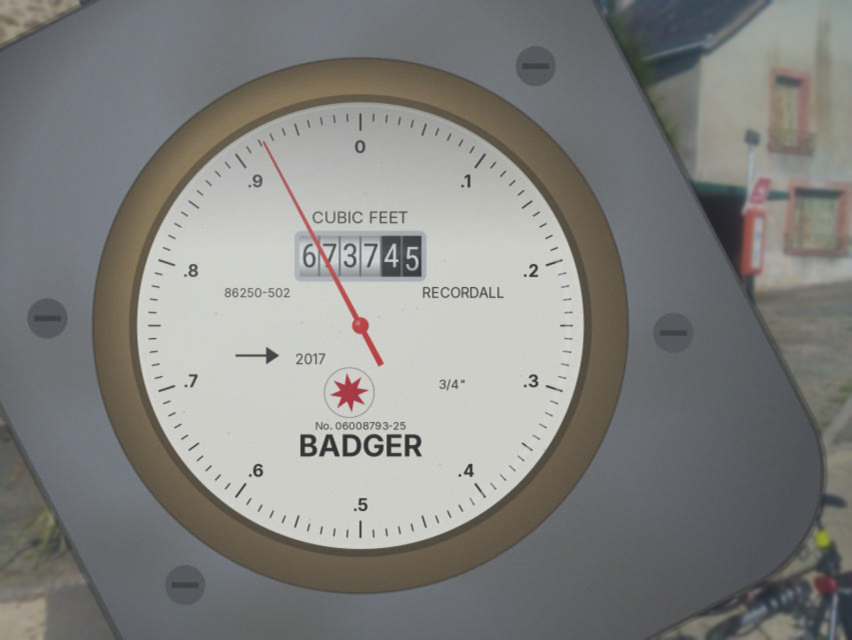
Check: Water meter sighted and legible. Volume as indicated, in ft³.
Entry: 673744.92 ft³
